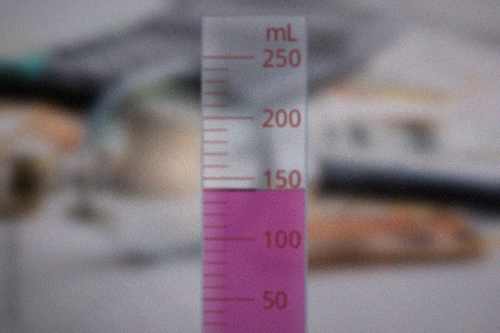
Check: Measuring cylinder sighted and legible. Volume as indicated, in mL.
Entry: 140 mL
